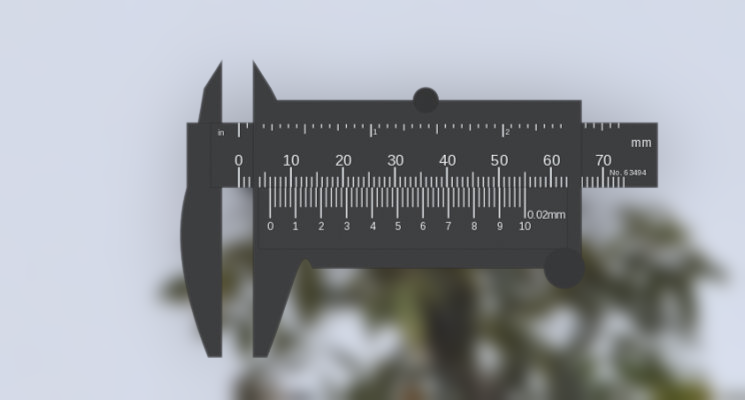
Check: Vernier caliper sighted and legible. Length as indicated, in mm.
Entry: 6.0 mm
